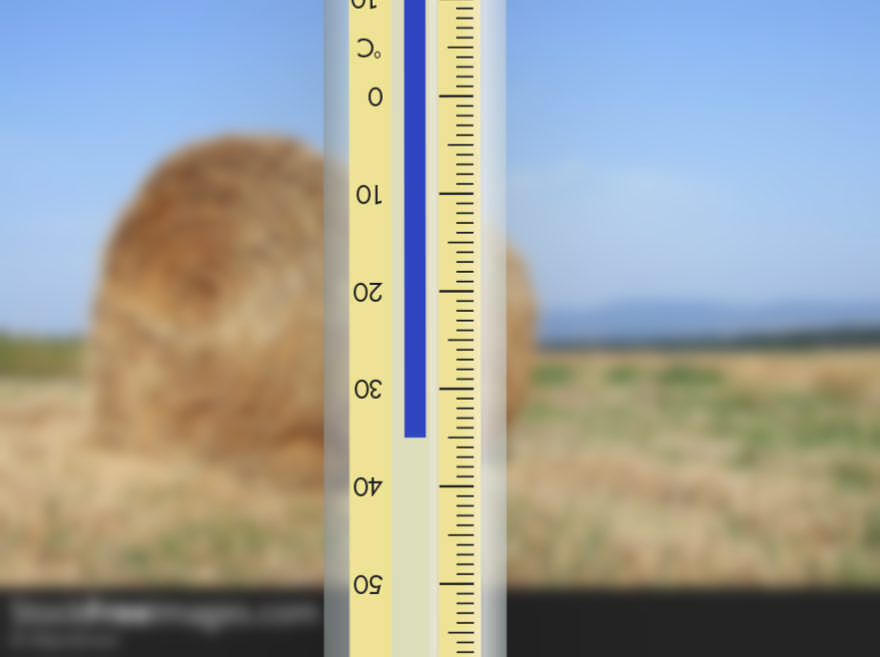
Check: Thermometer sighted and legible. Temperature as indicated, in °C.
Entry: 35 °C
